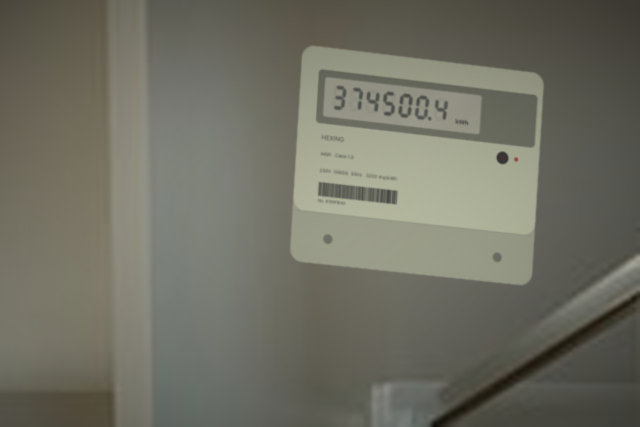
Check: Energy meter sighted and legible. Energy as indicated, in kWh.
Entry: 374500.4 kWh
